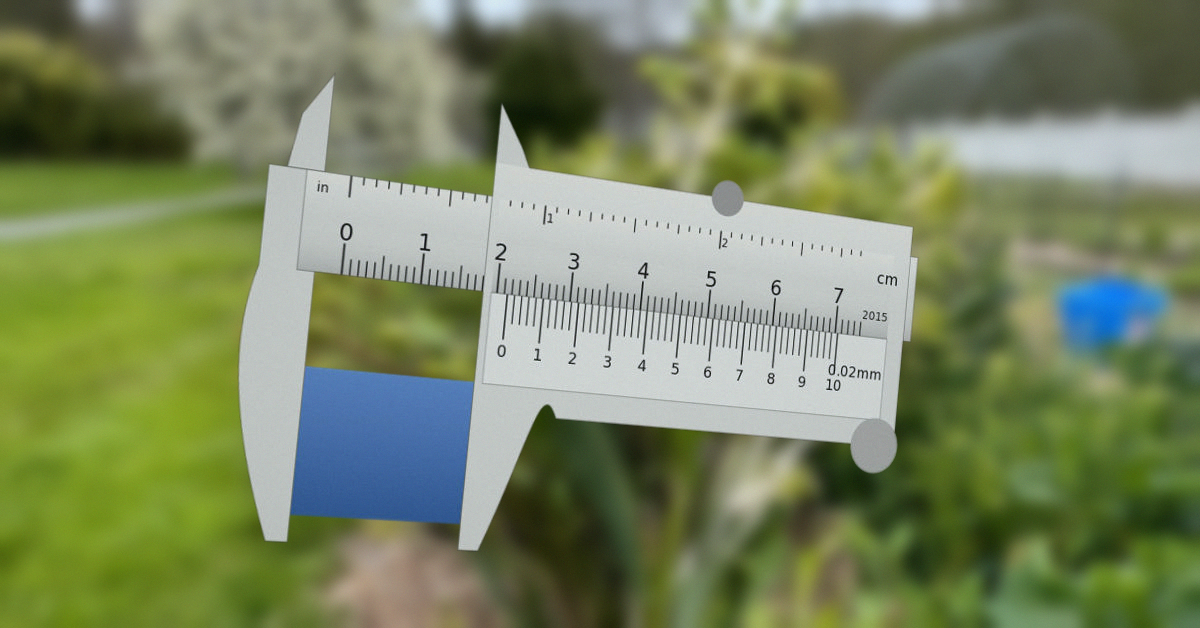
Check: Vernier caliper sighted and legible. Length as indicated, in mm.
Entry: 21.4 mm
